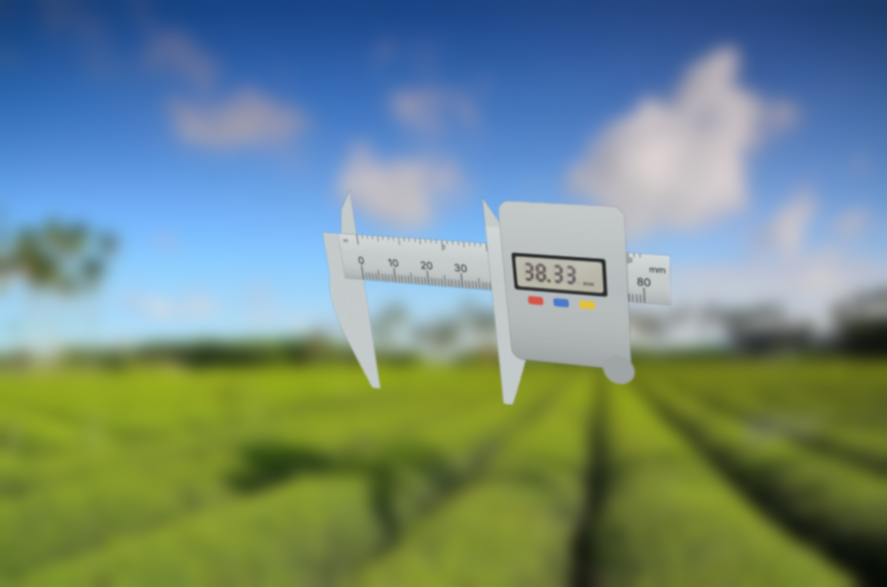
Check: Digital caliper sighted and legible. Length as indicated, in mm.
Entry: 38.33 mm
